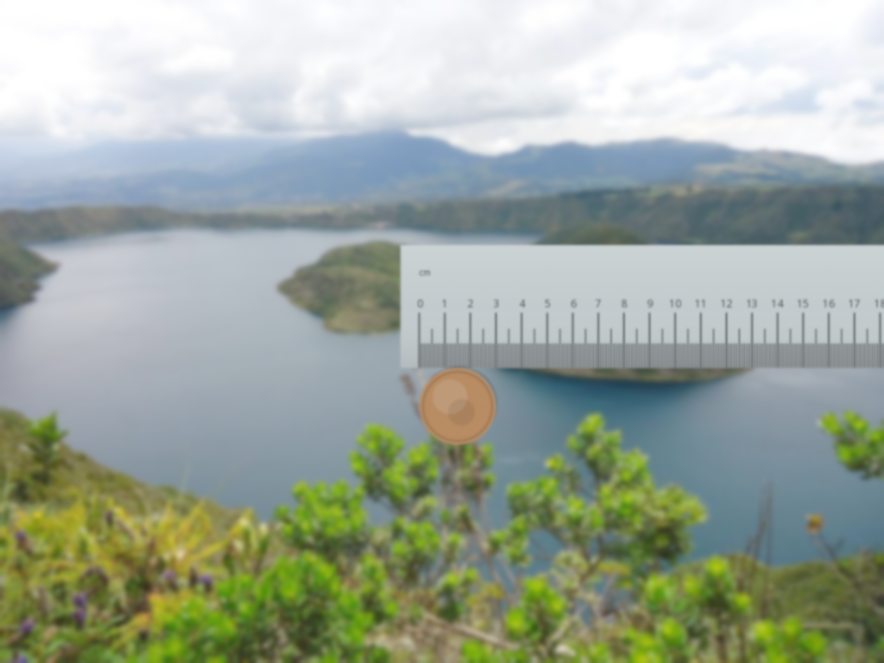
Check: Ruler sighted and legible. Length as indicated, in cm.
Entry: 3 cm
